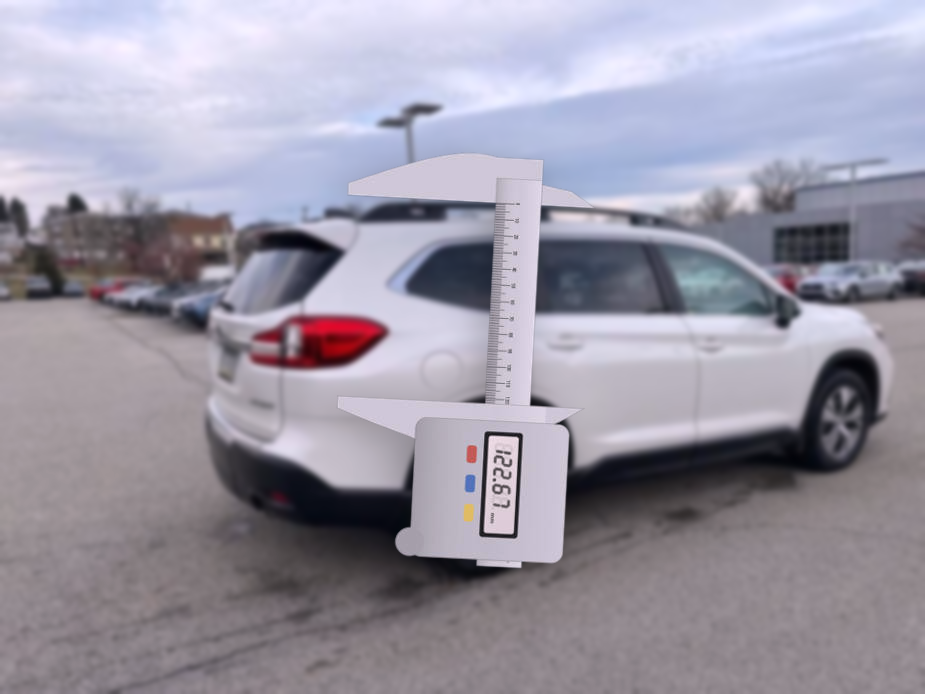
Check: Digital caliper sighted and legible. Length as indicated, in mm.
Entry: 122.67 mm
